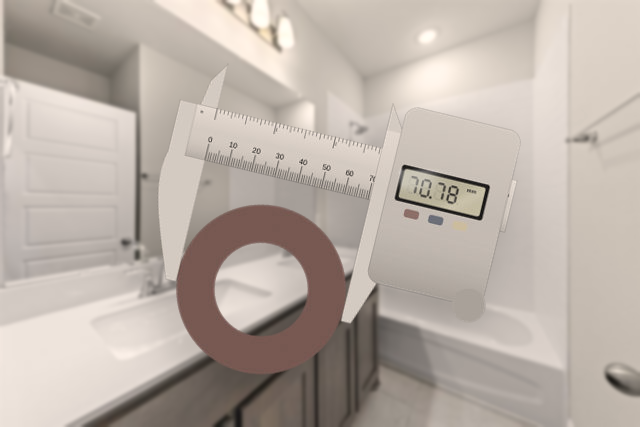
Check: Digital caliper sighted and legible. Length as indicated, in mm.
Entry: 70.78 mm
